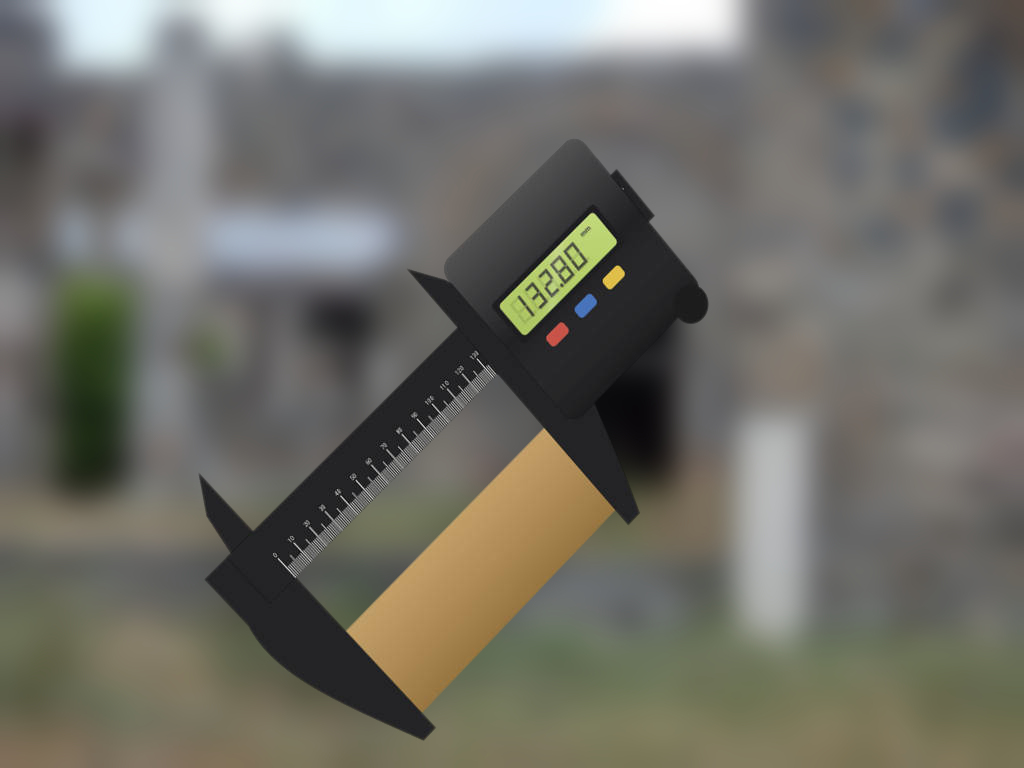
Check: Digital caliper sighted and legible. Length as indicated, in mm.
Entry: 132.80 mm
